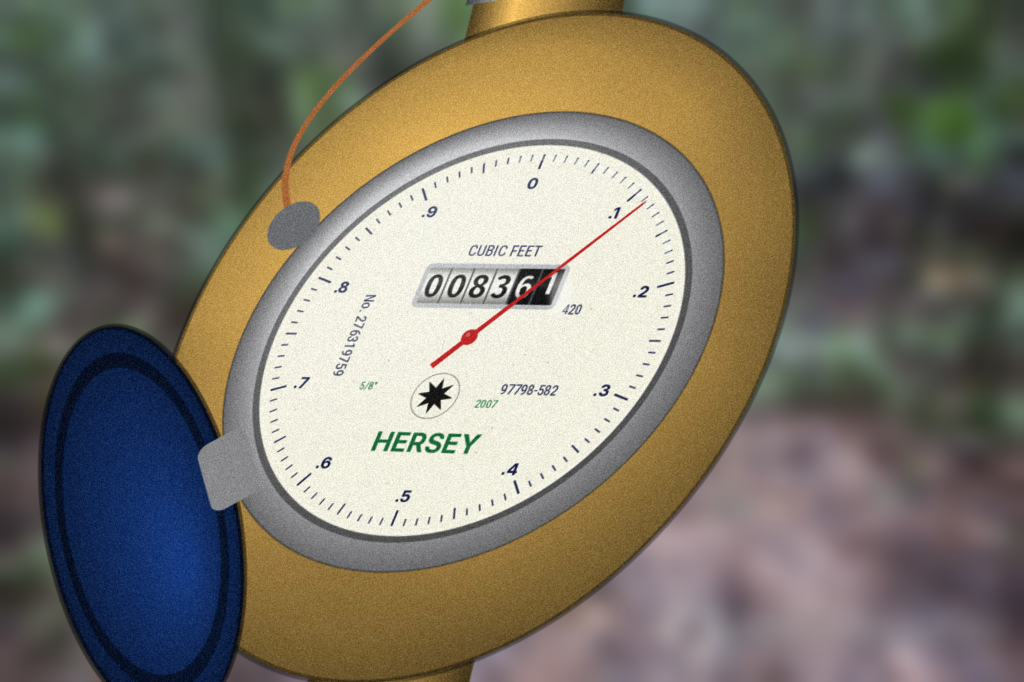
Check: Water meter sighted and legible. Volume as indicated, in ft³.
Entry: 8361.11 ft³
